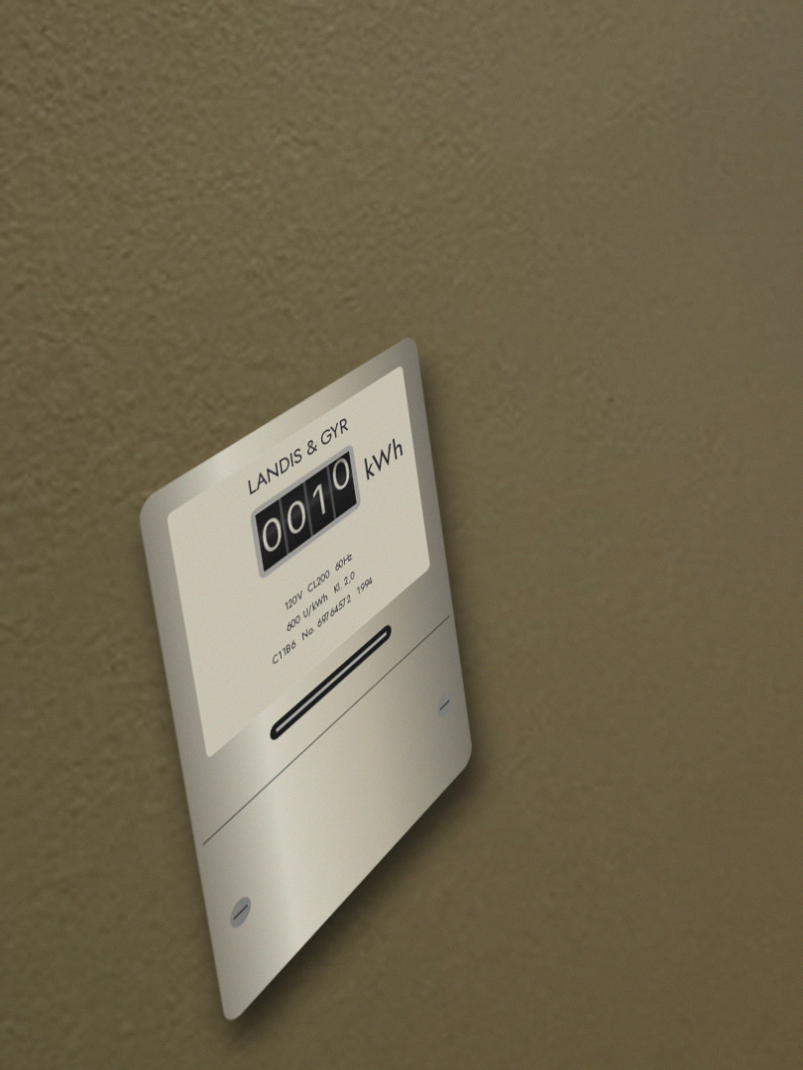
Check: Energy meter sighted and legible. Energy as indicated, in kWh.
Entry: 10 kWh
